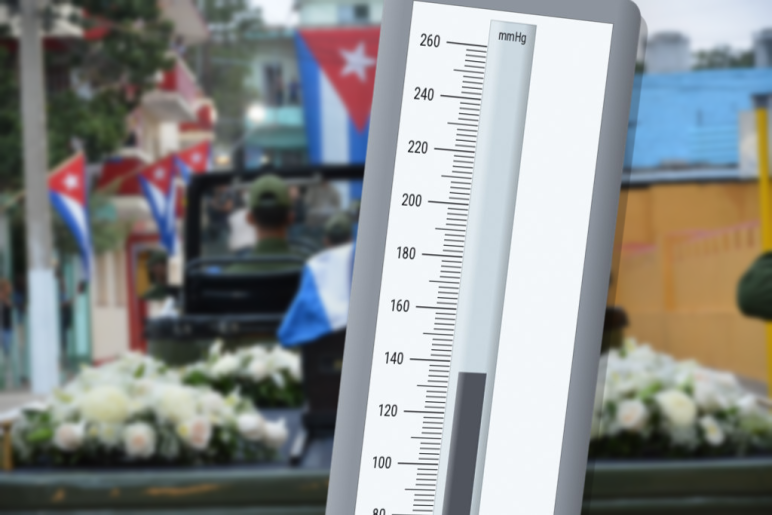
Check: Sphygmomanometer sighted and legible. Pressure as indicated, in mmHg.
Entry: 136 mmHg
